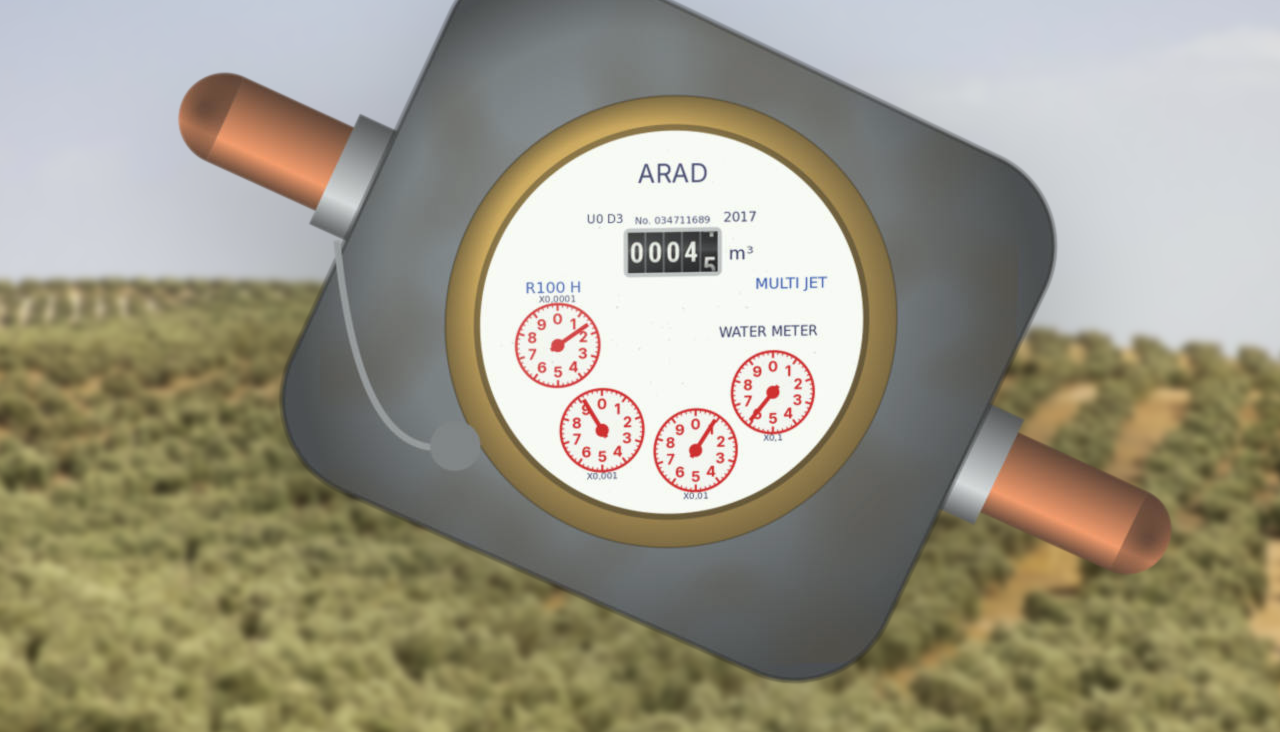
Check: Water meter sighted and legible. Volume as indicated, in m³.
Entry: 44.6091 m³
